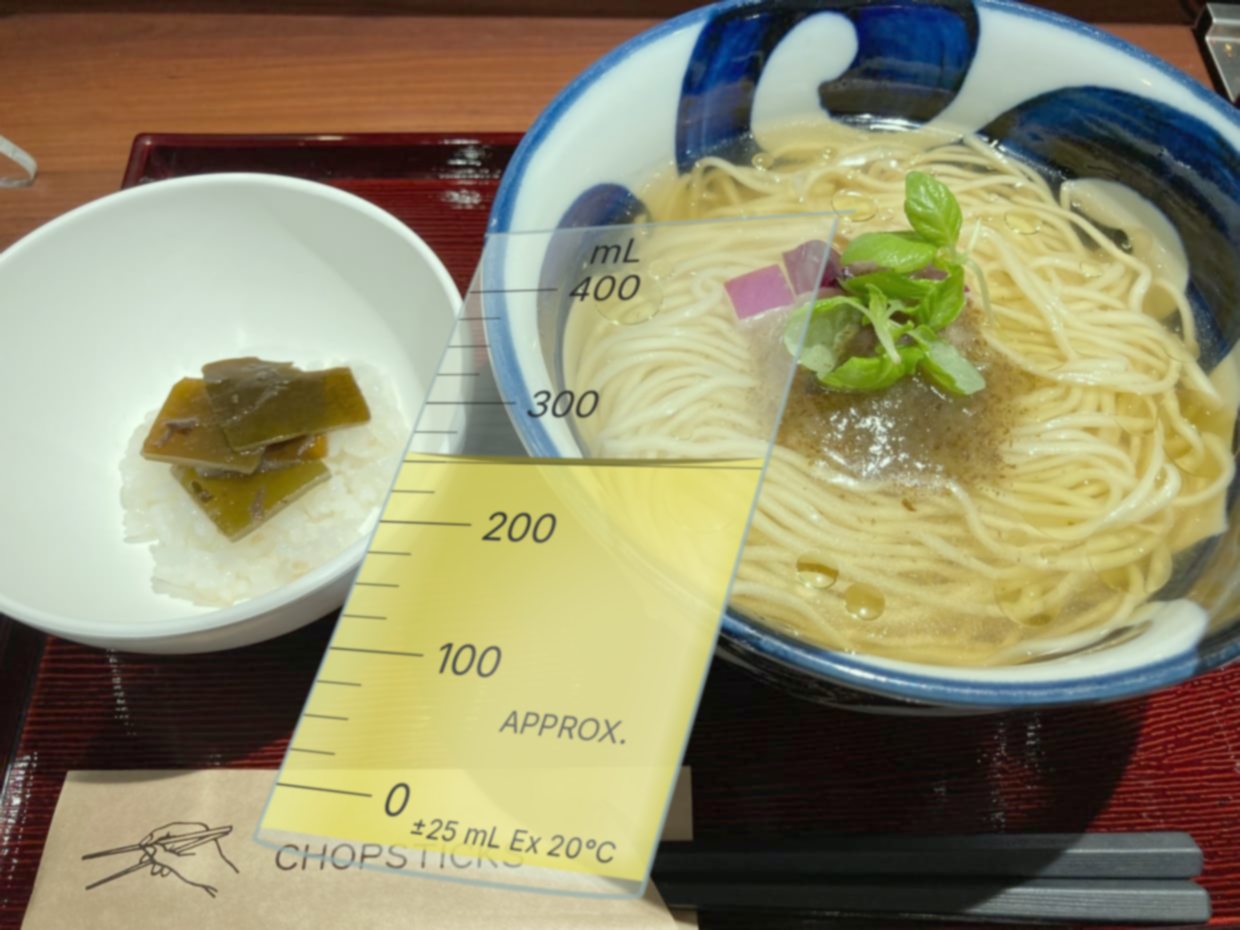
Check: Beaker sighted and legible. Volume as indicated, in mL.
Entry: 250 mL
